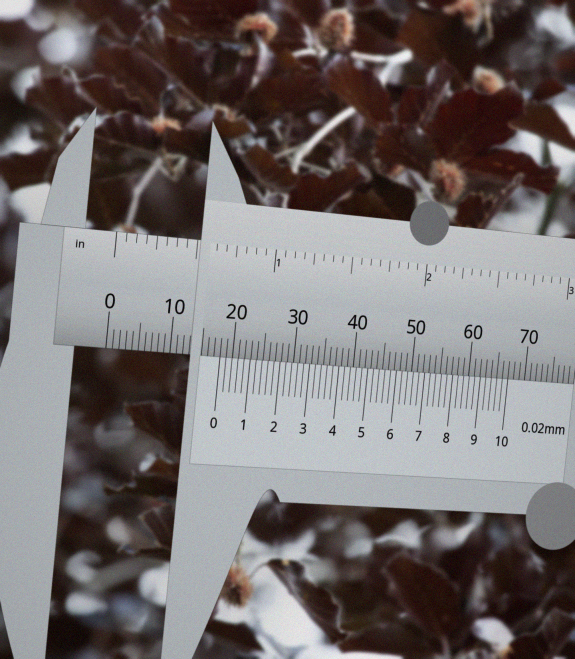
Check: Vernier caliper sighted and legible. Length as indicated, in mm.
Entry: 18.0 mm
